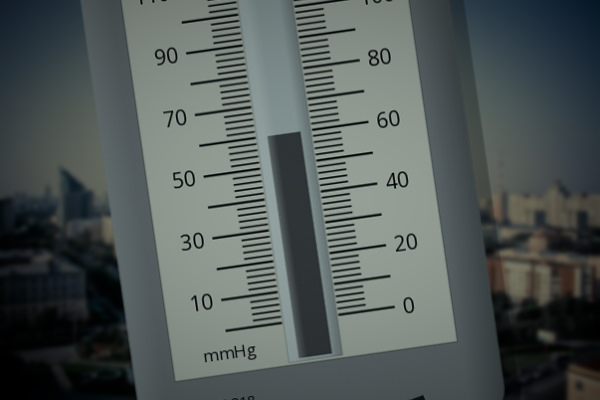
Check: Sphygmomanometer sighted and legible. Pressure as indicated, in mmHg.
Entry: 60 mmHg
